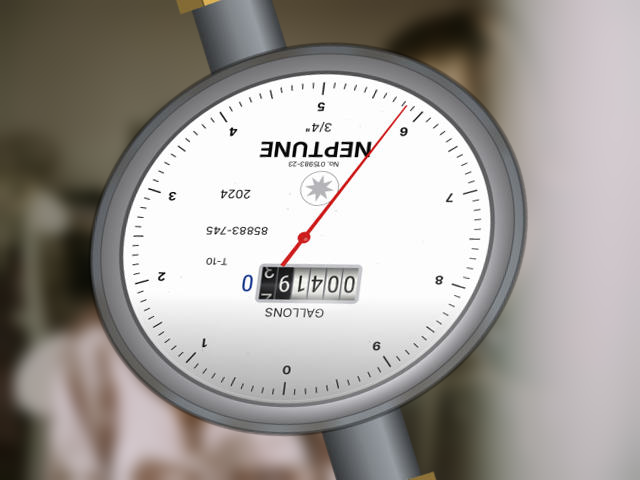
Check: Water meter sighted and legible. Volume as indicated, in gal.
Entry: 41925.8 gal
